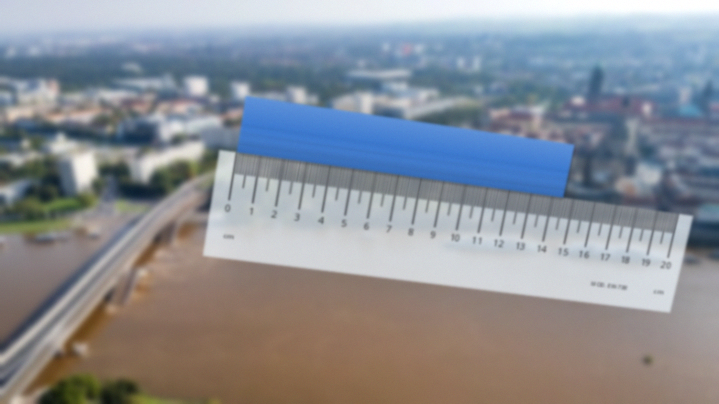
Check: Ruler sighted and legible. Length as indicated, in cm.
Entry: 14.5 cm
